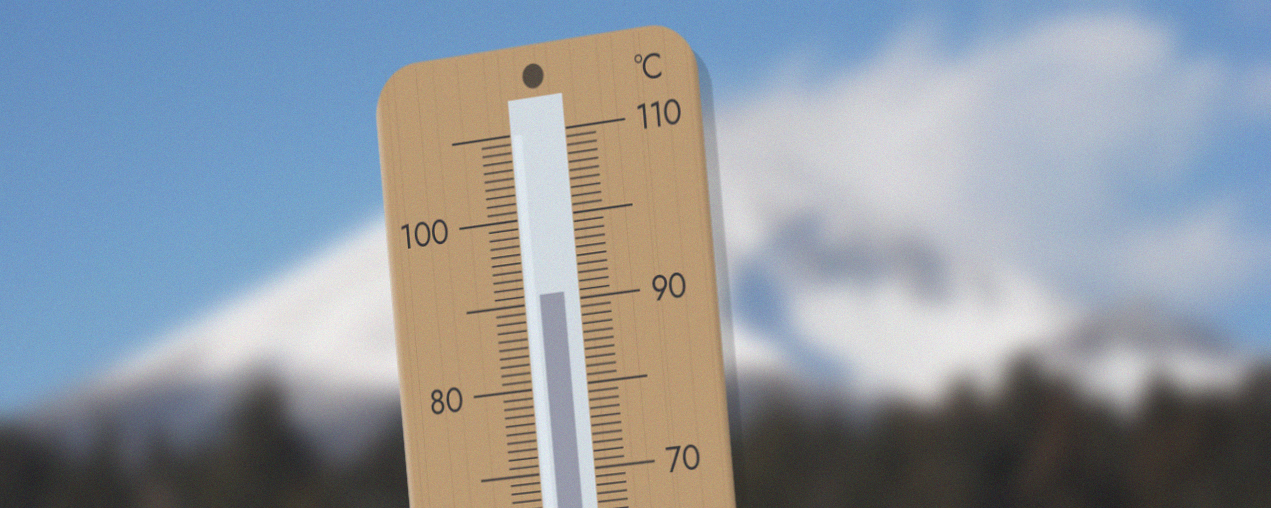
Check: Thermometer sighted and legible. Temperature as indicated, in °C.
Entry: 91 °C
